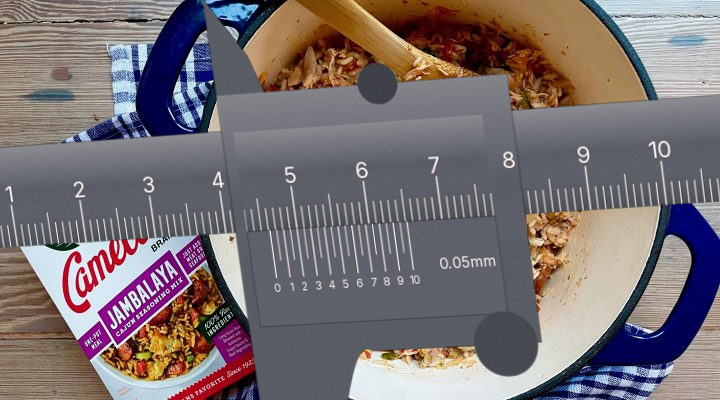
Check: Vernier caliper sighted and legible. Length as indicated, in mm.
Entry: 46.2 mm
